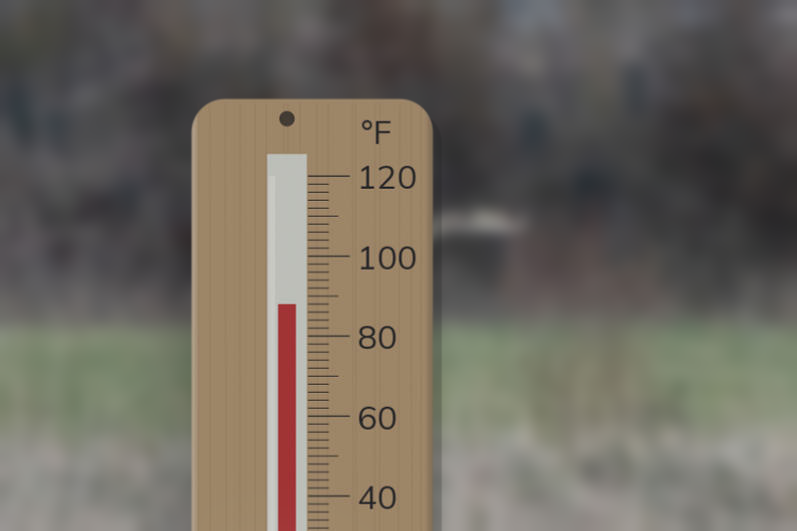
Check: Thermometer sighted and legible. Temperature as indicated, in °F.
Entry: 88 °F
